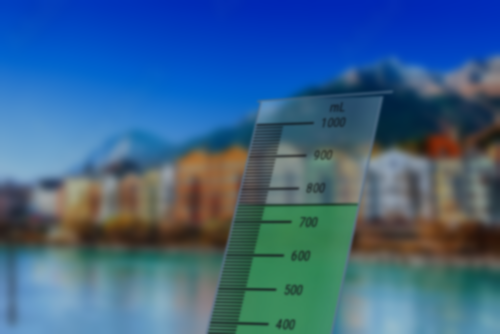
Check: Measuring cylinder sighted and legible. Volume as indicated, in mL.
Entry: 750 mL
